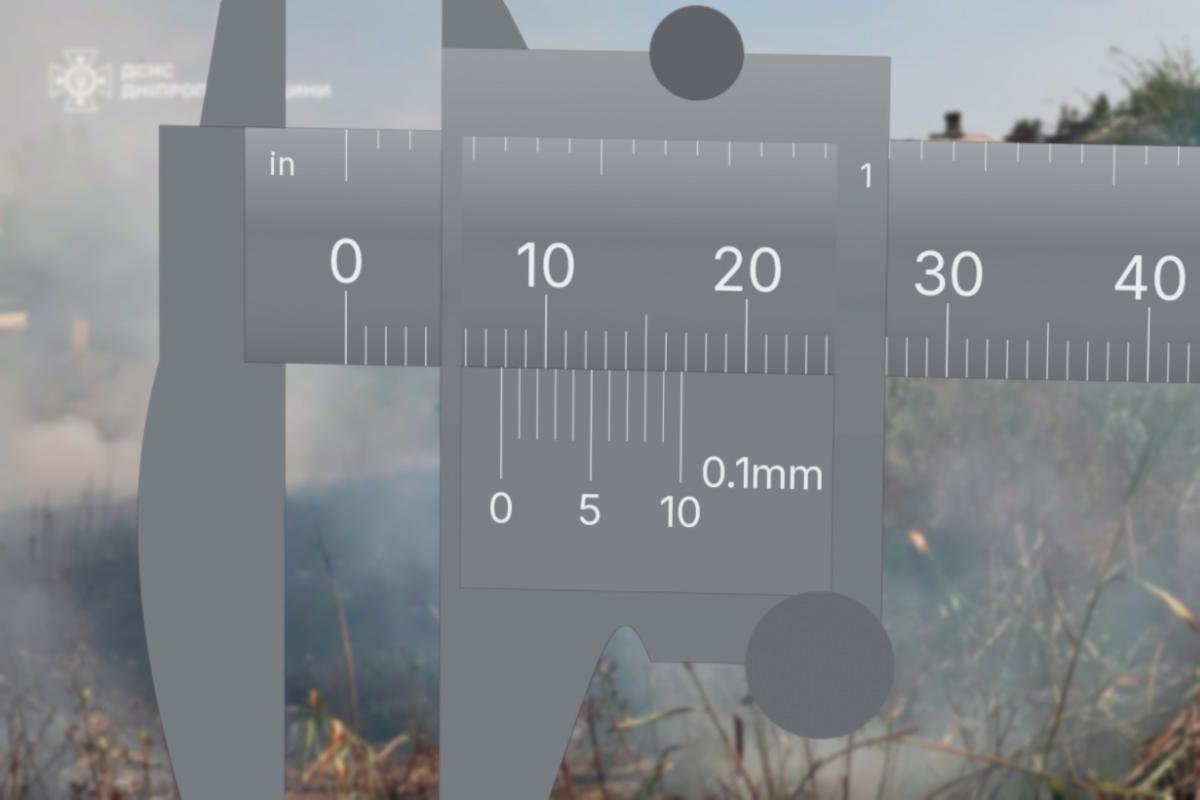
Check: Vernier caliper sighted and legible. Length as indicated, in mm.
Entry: 7.8 mm
